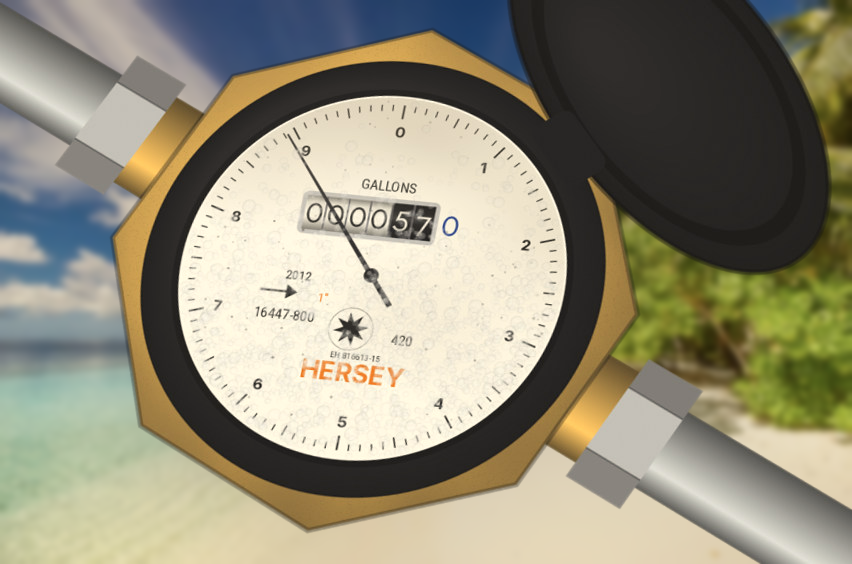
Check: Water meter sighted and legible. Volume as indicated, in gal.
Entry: 568.9 gal
